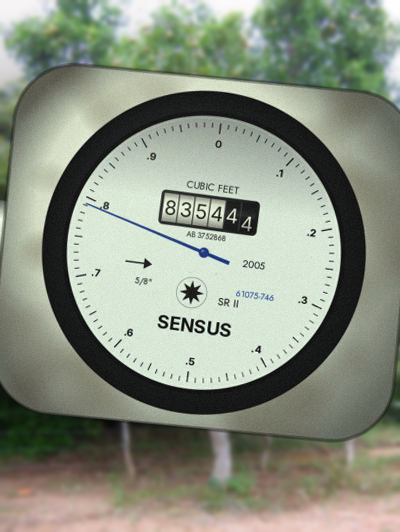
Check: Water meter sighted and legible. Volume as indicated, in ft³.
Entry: 835443.79 ft³
